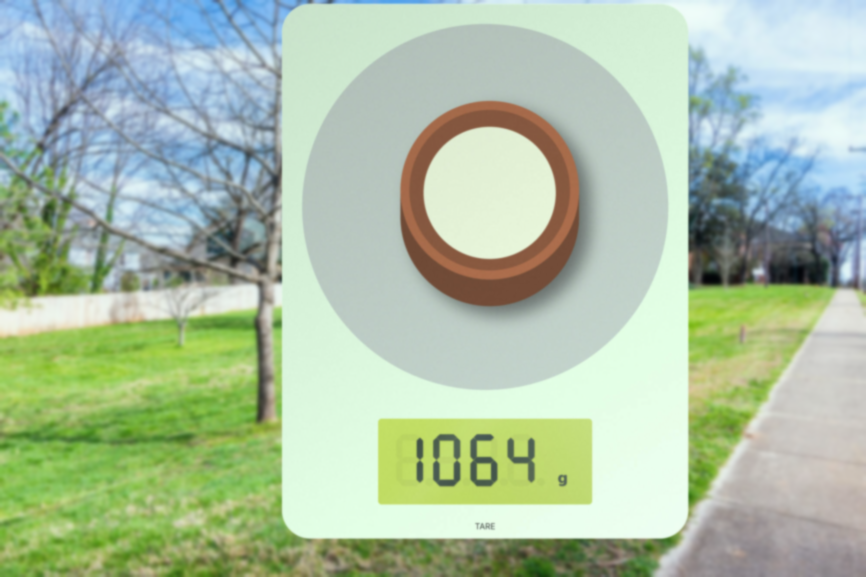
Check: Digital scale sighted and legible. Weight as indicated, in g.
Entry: 1064 g
